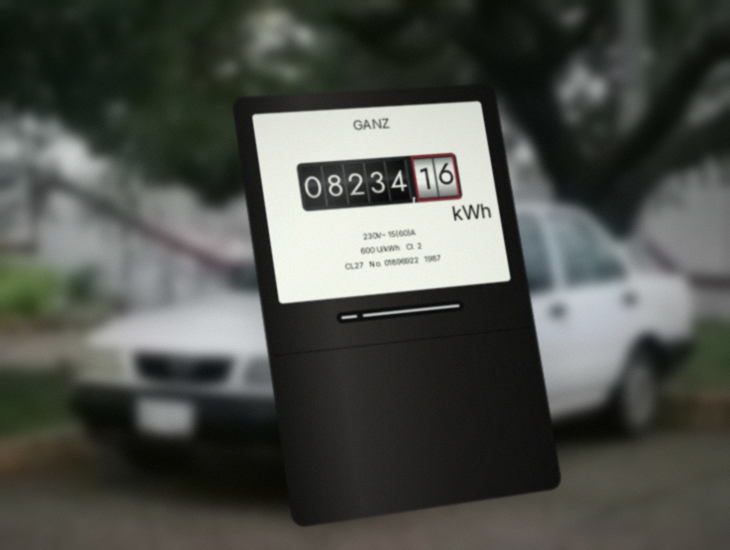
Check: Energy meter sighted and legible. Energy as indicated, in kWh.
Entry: 8234.16 kWh
